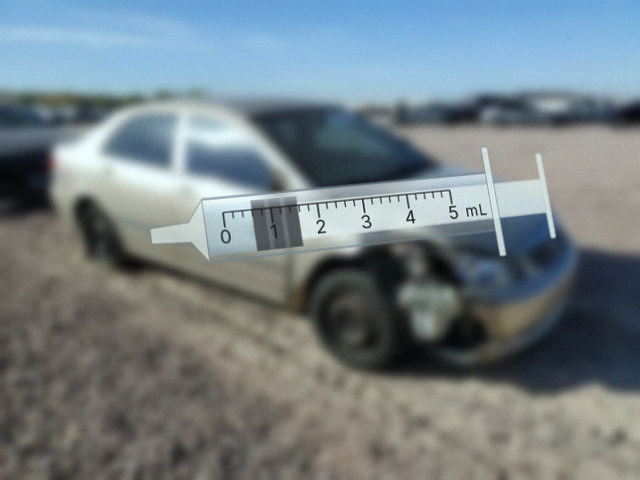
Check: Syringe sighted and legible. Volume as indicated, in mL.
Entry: 0.6 mL
